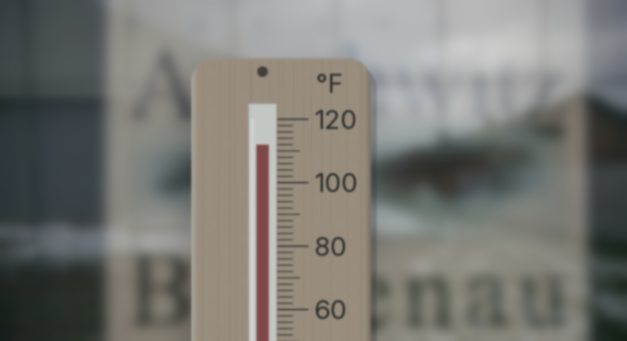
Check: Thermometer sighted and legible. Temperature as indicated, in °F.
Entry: 112 °F
